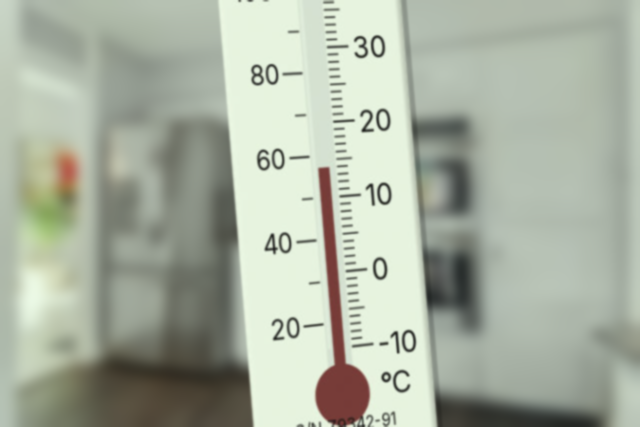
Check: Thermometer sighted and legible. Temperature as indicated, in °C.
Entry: 14 °C
